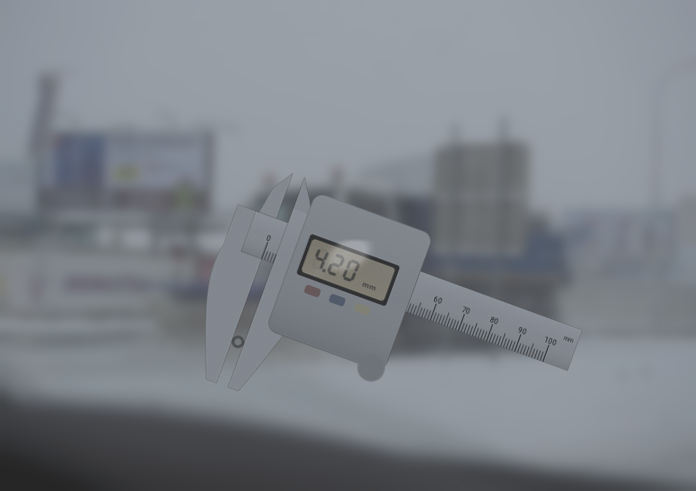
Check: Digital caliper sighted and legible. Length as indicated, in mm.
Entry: 4.20 mm
